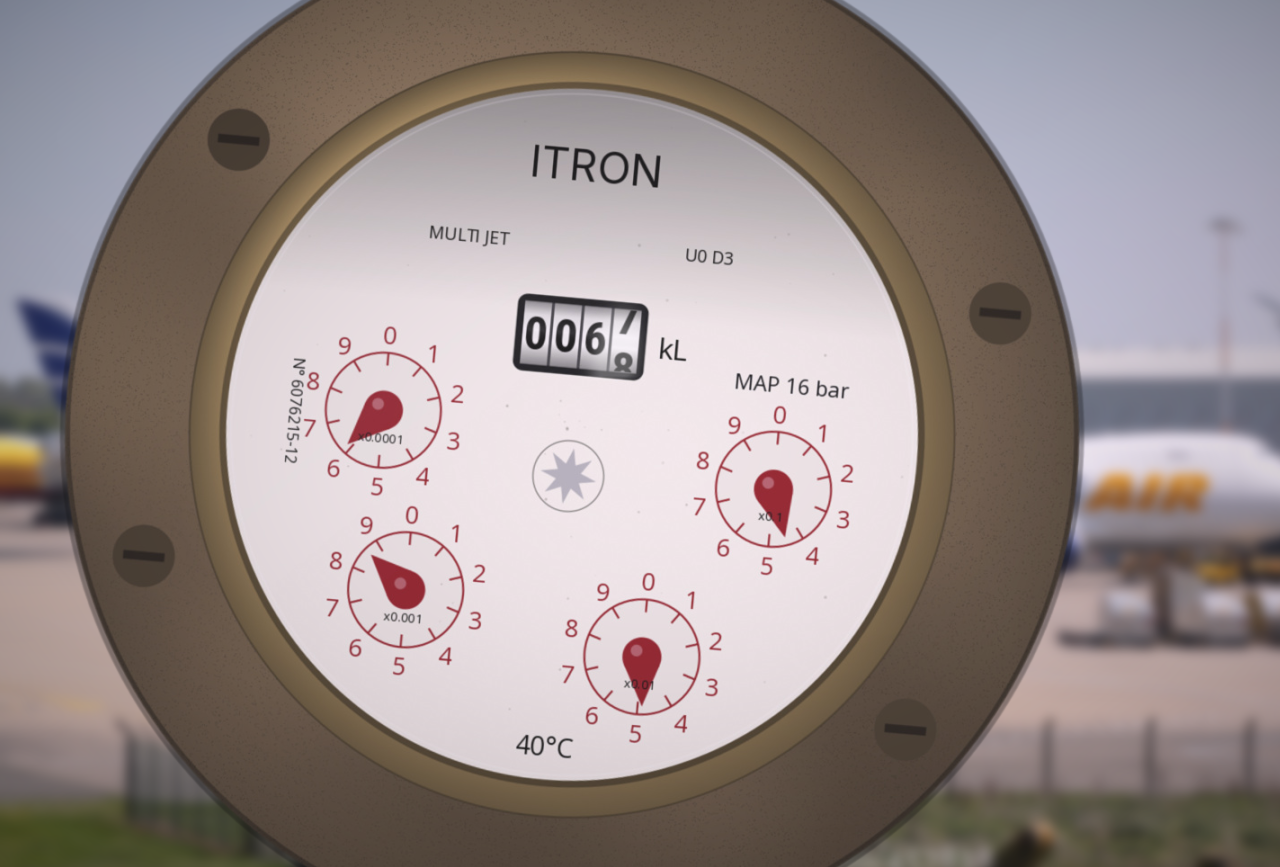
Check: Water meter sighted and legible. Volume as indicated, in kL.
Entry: 67.4486 kL
